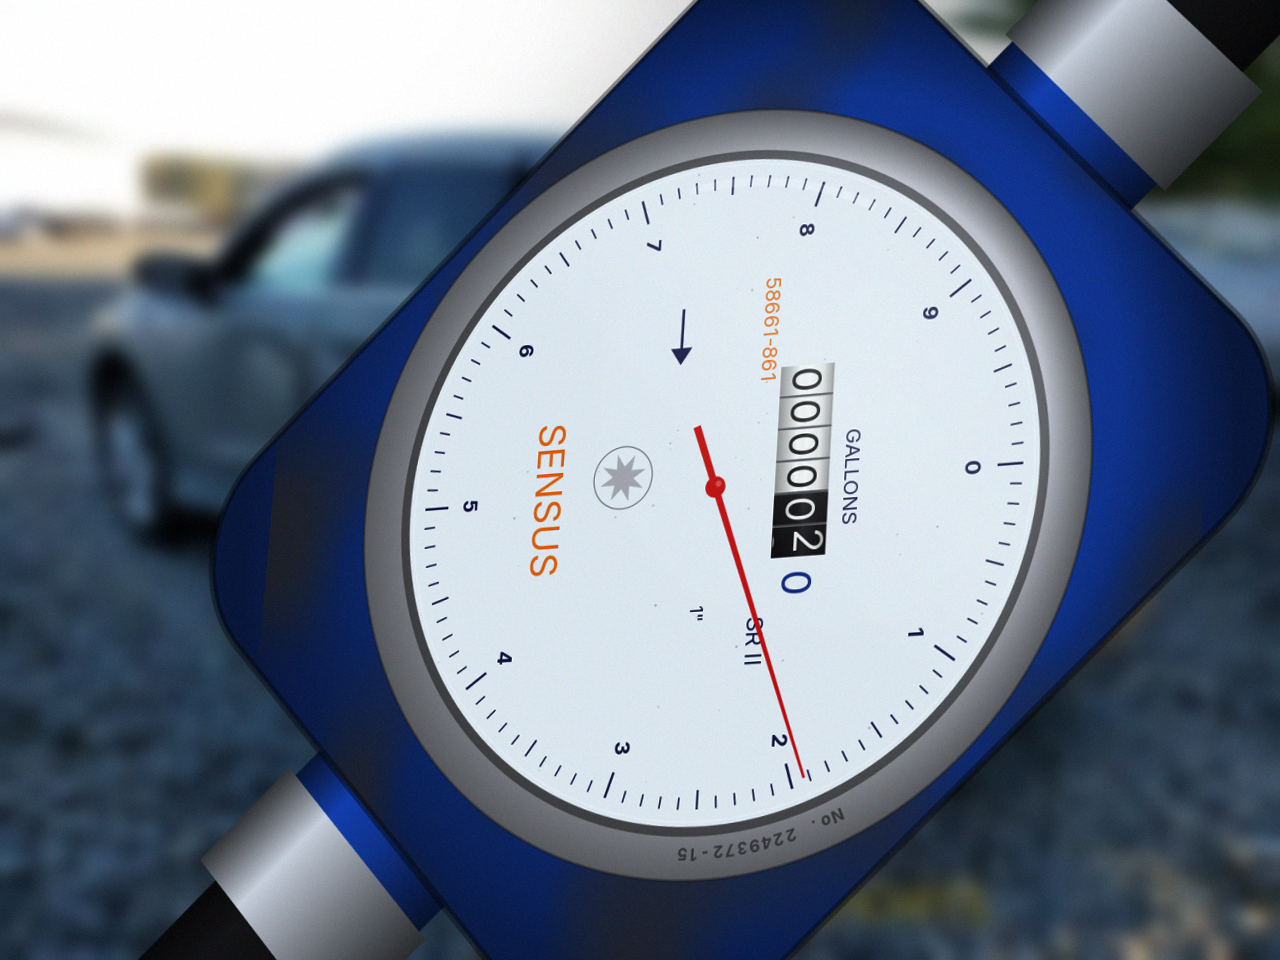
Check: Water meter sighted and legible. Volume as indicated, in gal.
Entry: 21.9 gal
